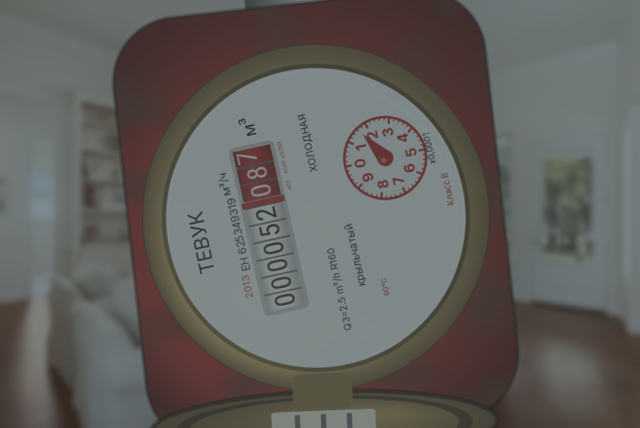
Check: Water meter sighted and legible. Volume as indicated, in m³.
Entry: 52.0871 m³
